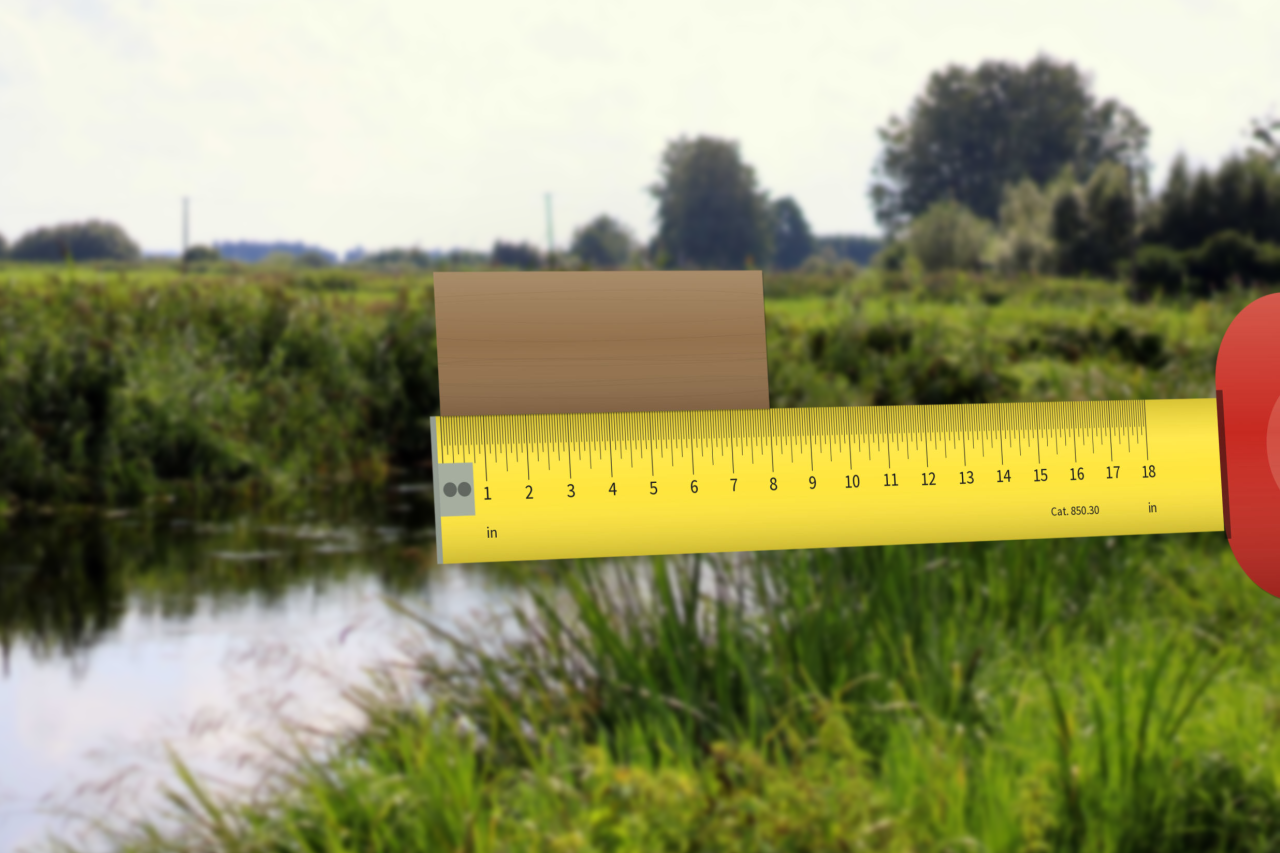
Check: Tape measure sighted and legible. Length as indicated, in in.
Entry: 8 in
